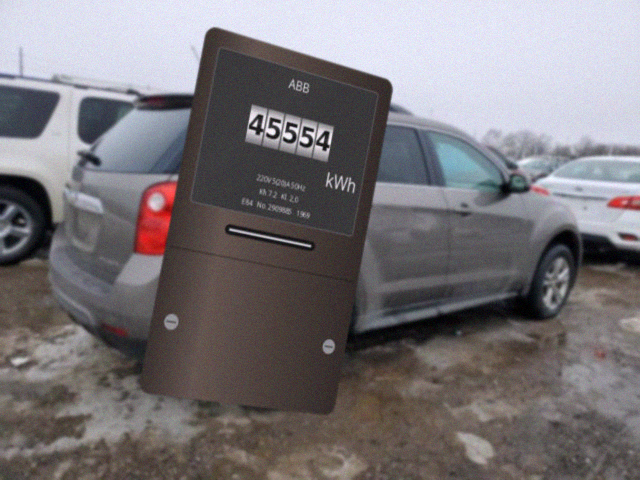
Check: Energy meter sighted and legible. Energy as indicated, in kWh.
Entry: 45554 kWh
